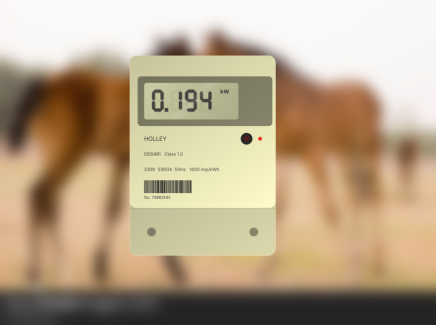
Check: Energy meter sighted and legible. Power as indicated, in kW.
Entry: 0.194 kW
